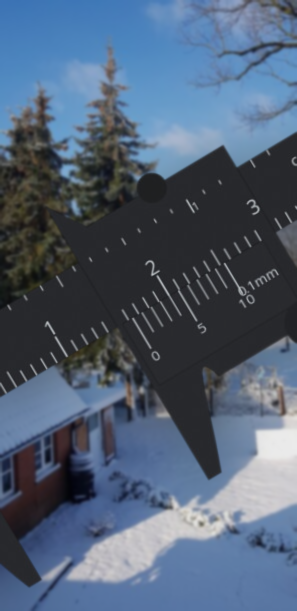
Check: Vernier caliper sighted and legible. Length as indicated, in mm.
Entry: 16.4 mm
